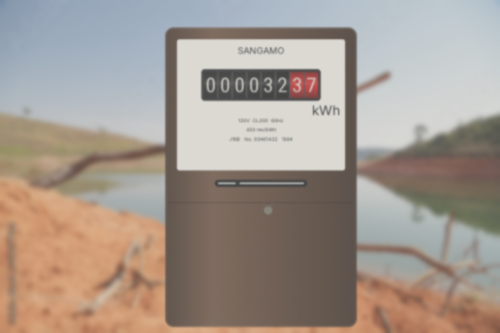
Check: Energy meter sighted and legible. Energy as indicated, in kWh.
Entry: 32.37 kWh
